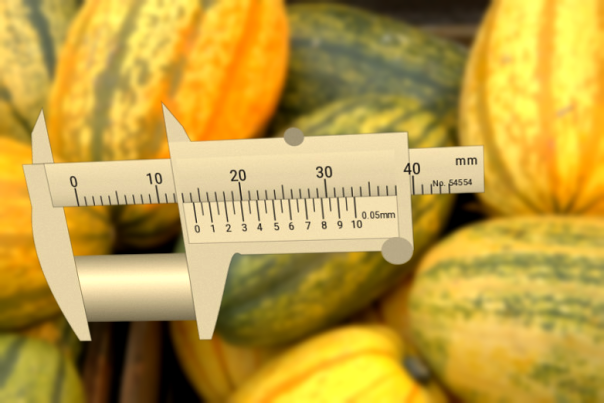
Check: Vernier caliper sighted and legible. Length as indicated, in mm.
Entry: 14.2 mm
